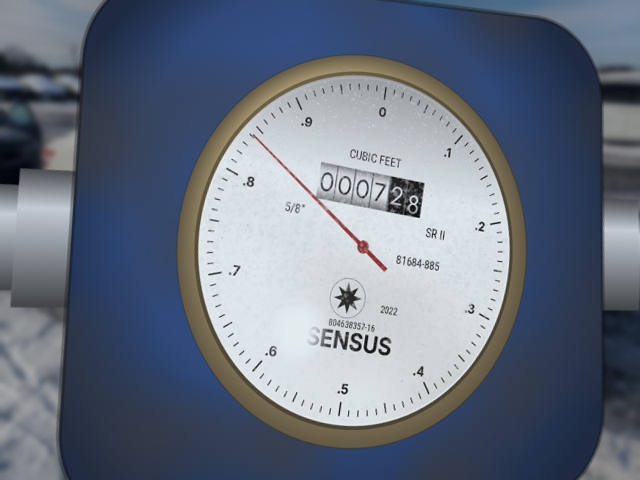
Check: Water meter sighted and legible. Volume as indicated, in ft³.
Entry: 727.84 ft³
